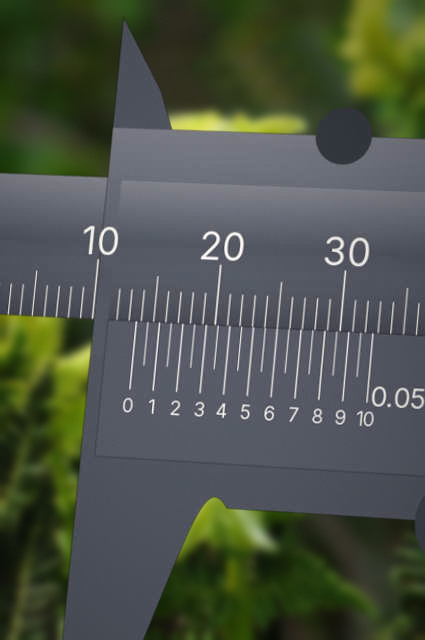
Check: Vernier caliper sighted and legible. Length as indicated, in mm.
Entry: 13.6 mm
